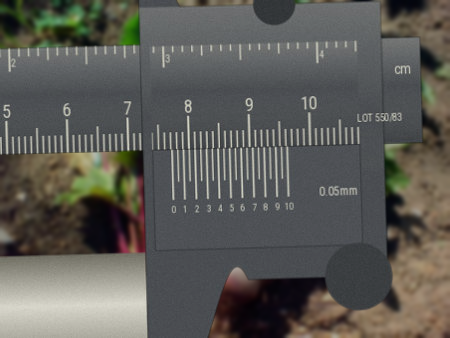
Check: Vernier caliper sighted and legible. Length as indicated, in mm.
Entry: 77.2 mm
